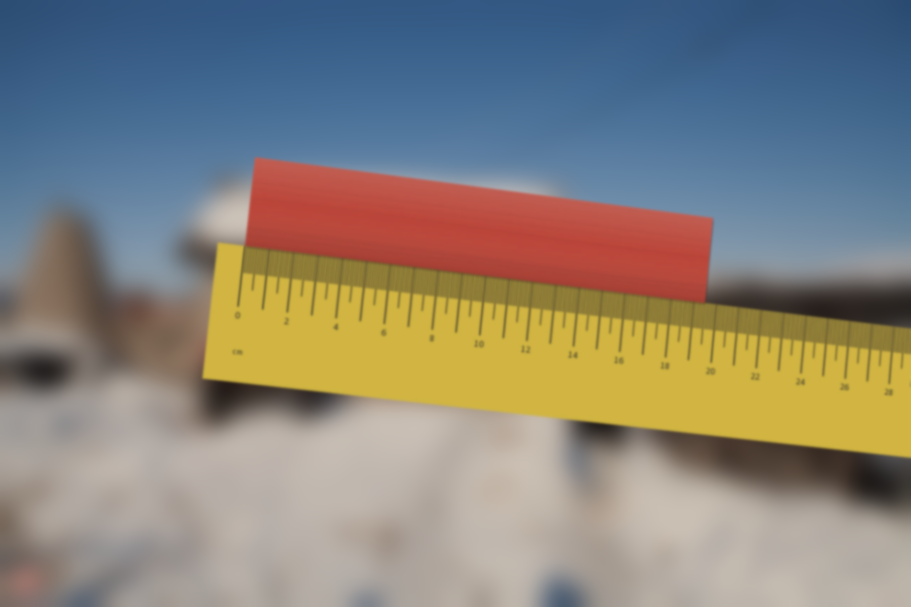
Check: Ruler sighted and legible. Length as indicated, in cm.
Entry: 19.5 cm
